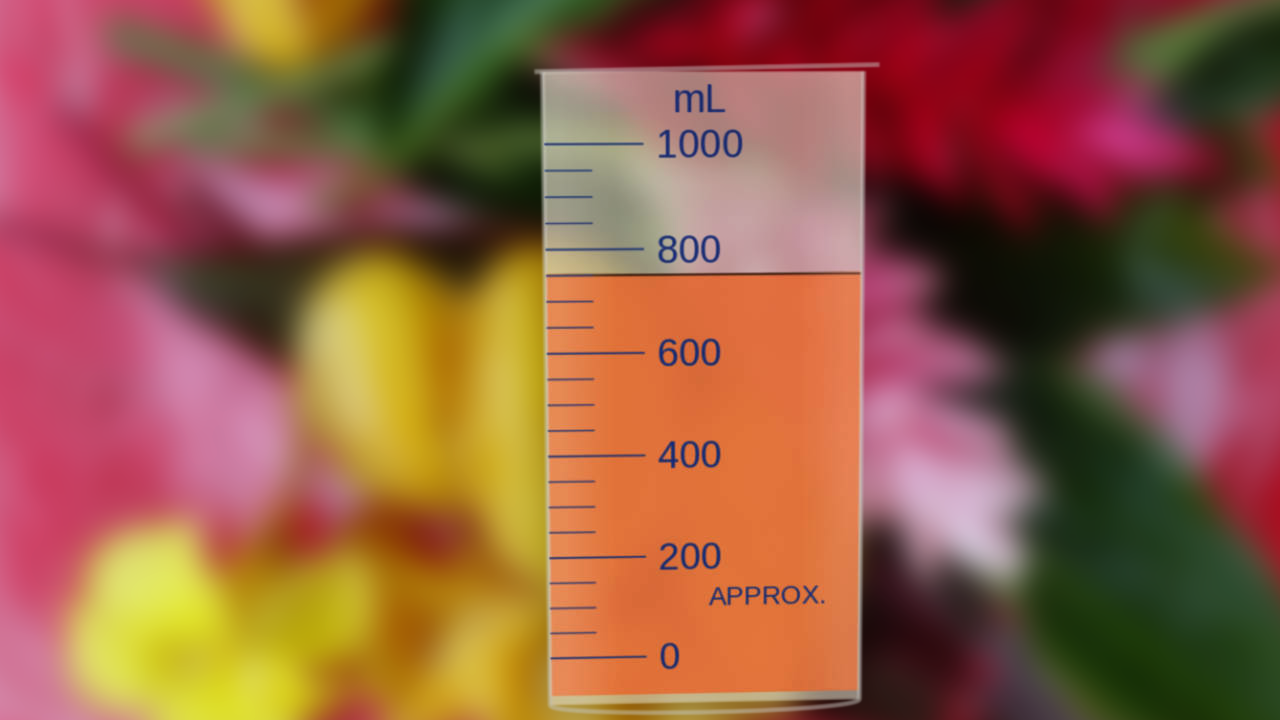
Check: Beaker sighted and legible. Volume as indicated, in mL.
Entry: 750 mL
